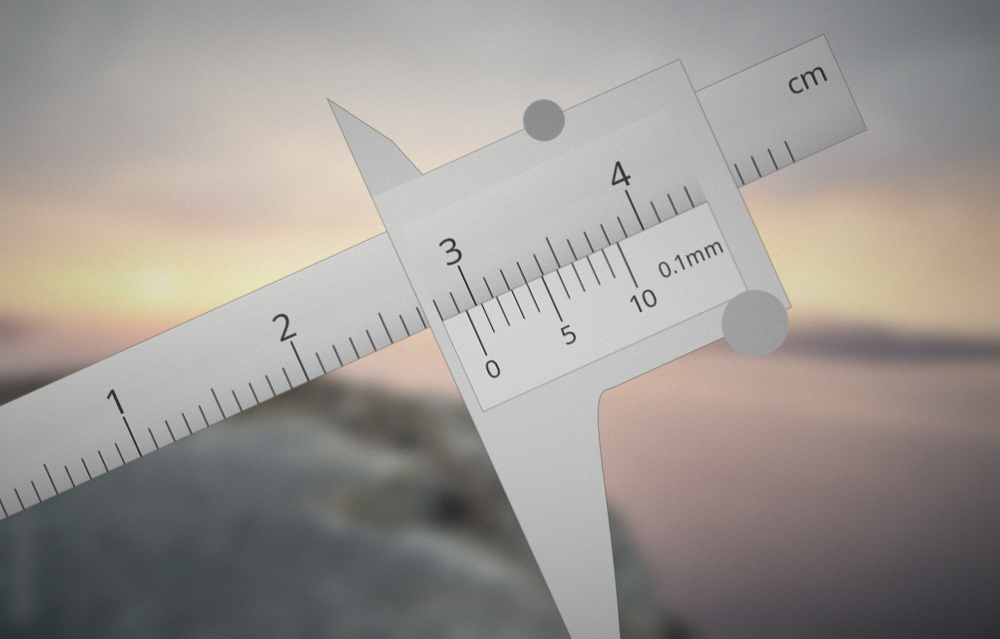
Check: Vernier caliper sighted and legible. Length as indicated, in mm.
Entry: 29.4 mm
